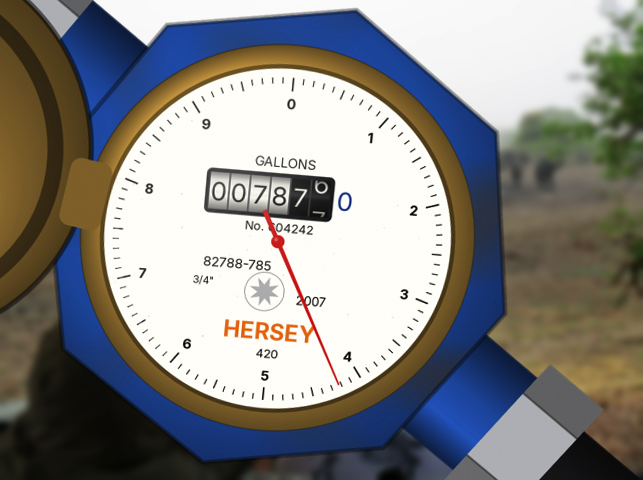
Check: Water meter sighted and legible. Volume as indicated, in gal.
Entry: 78764.2 gal
